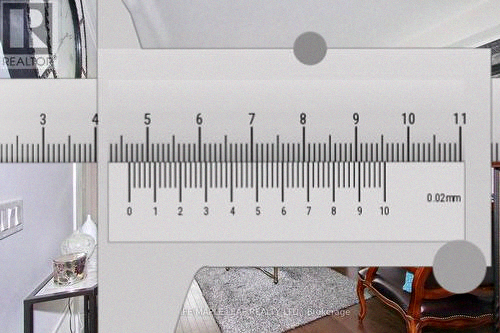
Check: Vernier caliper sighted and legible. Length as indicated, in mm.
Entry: 46.5 mm
